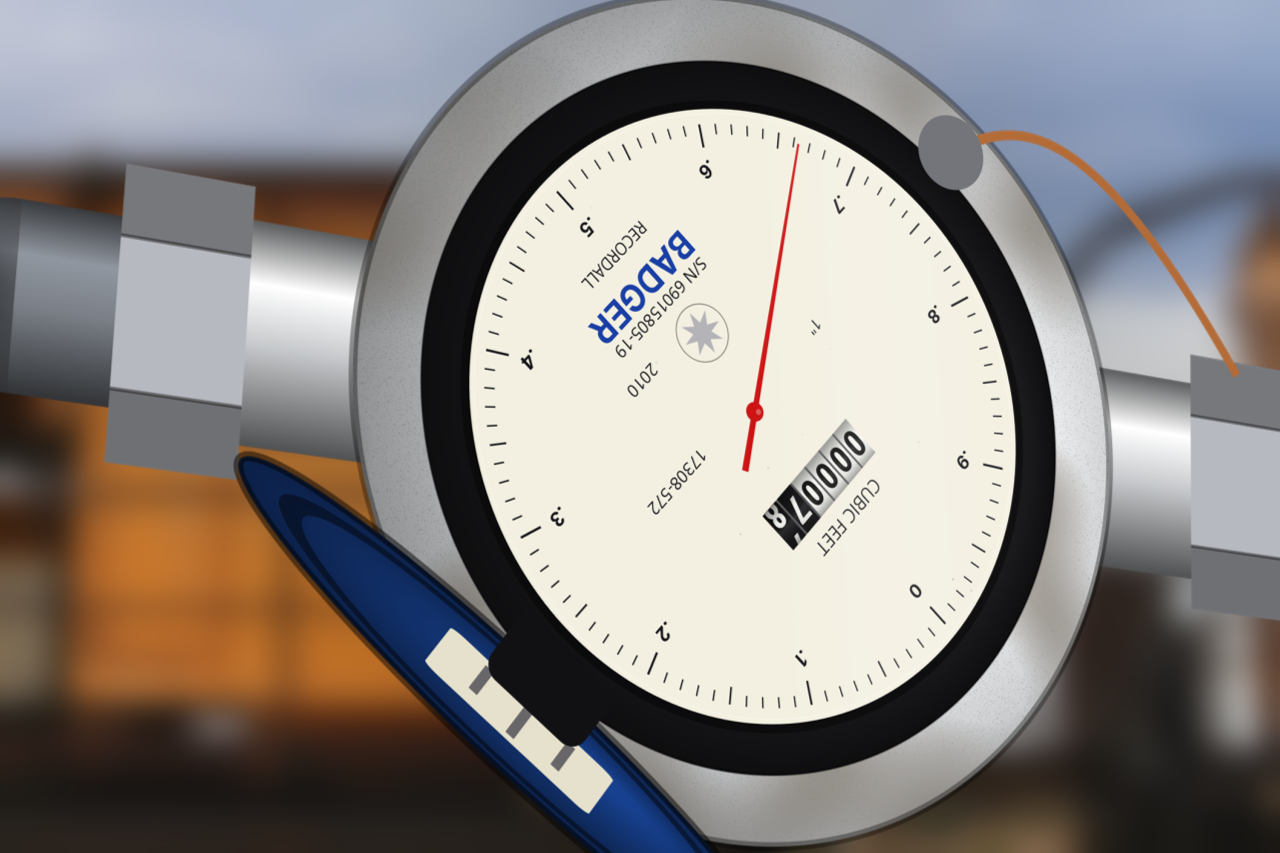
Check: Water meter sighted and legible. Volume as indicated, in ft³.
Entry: 77.66 ft³
